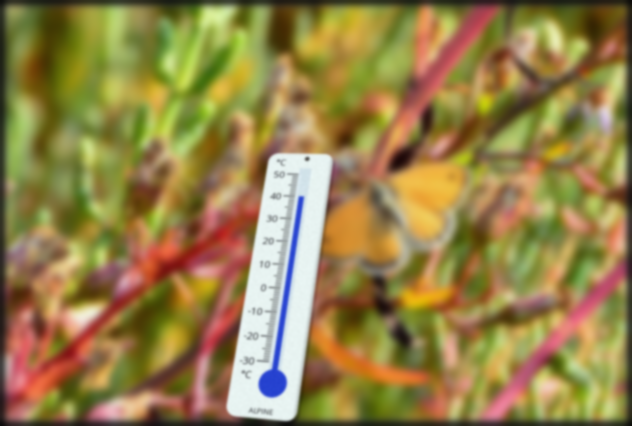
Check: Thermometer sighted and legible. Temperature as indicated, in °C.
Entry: 40 °C
